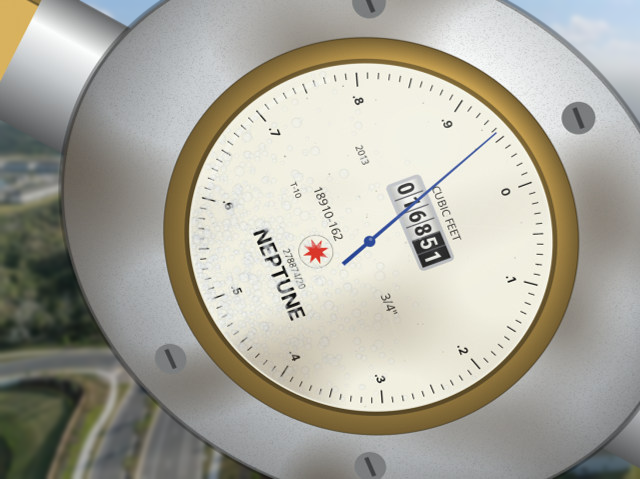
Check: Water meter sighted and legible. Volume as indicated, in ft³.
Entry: 16850.94 ft³
